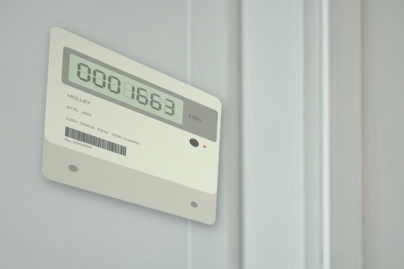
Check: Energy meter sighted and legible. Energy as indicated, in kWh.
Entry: 1663 kWh
